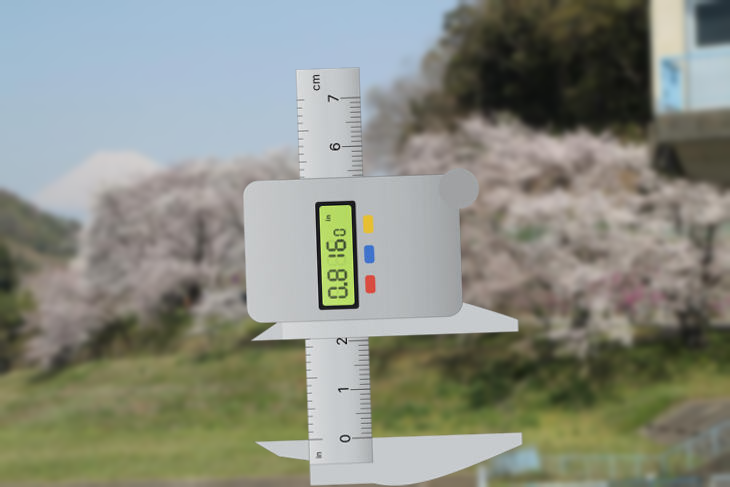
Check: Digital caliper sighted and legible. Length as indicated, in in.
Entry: 0.8160 in
